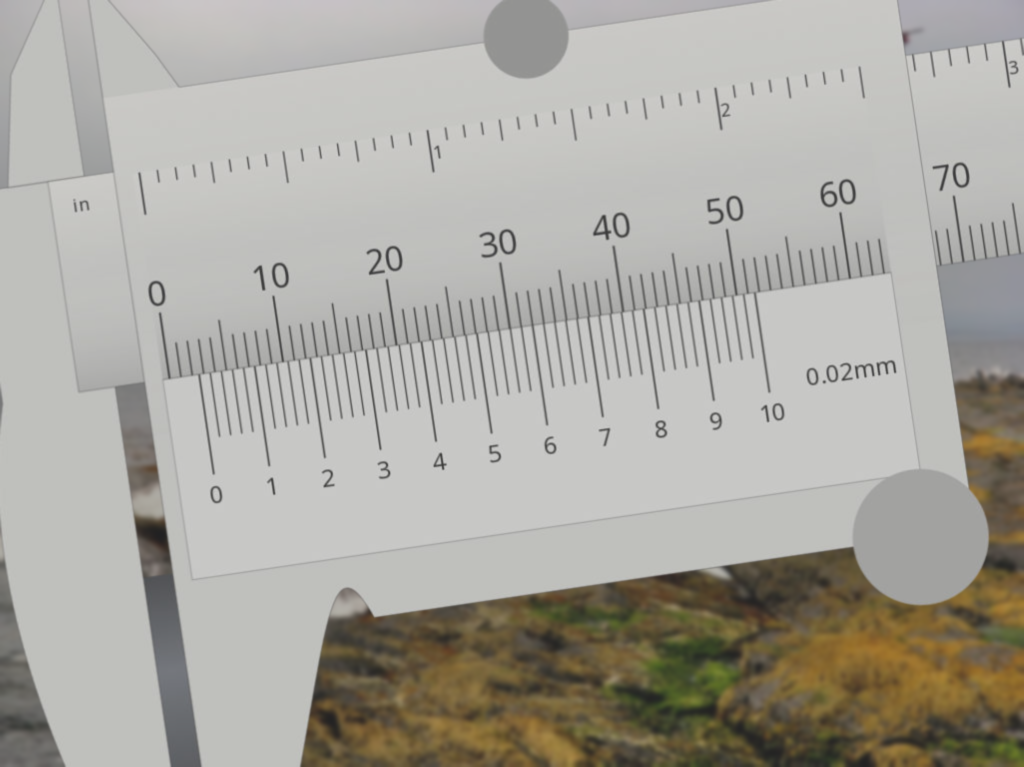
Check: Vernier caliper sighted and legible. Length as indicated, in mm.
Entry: 2.6 mm
